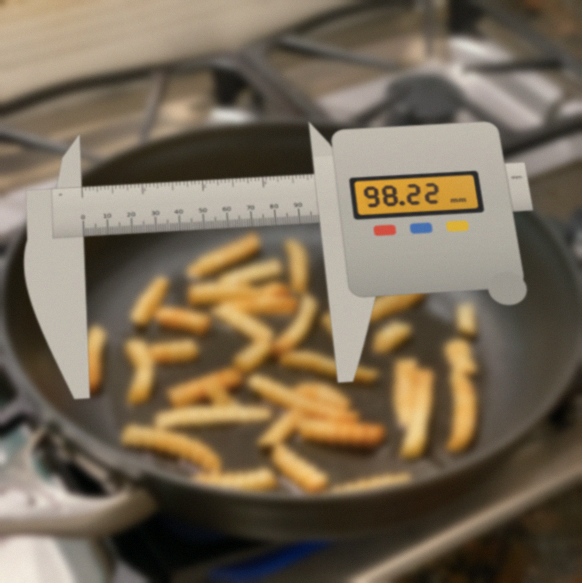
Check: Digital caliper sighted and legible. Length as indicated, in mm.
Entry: 98.22 mm
